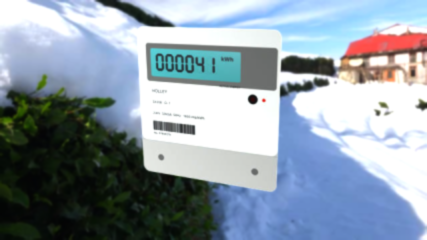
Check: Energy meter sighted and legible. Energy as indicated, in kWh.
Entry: 41 kWh
